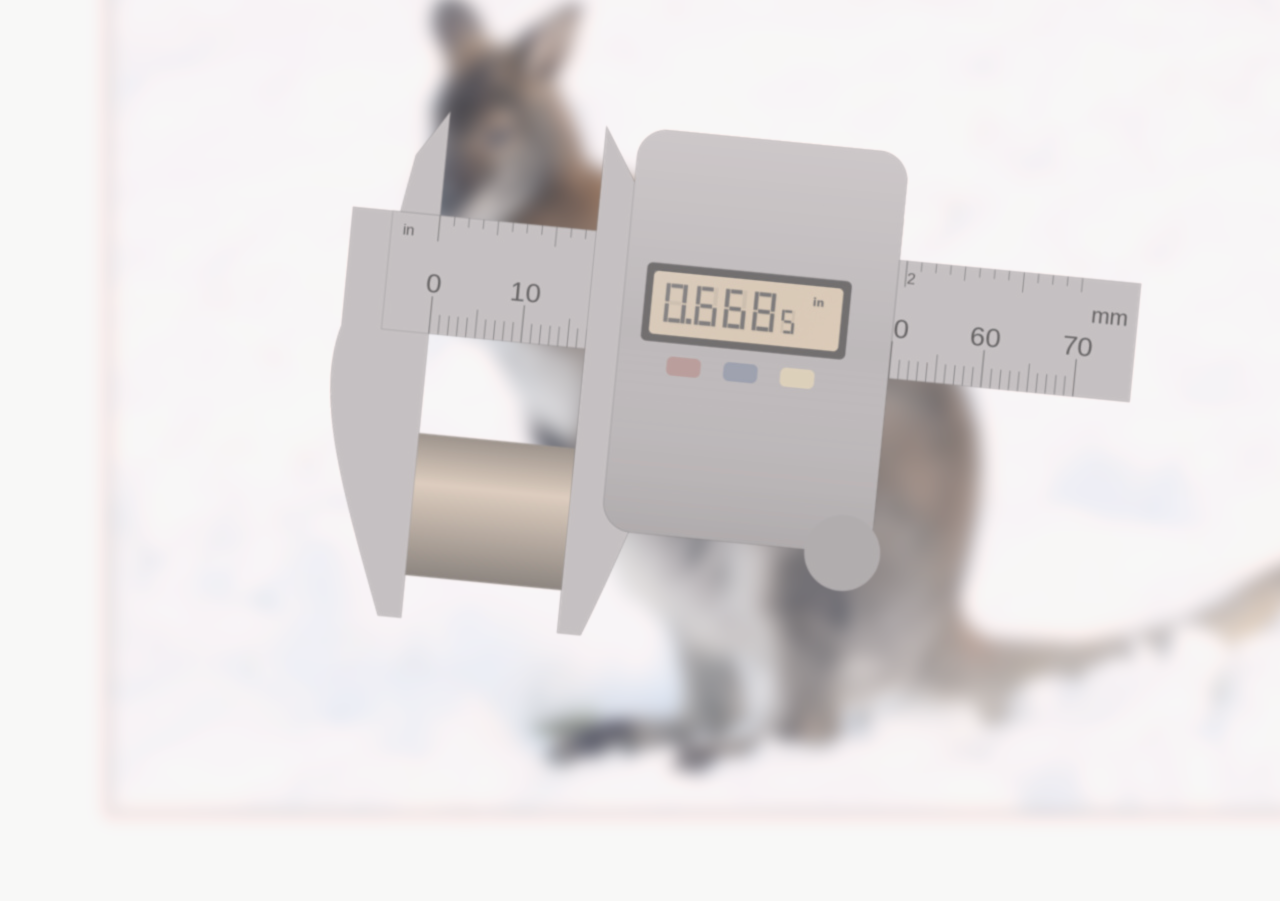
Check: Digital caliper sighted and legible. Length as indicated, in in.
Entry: 0.6685 in
